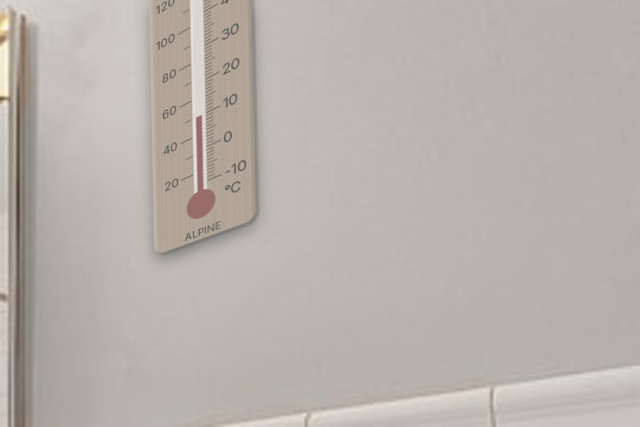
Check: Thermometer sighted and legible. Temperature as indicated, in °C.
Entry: 10 °C
